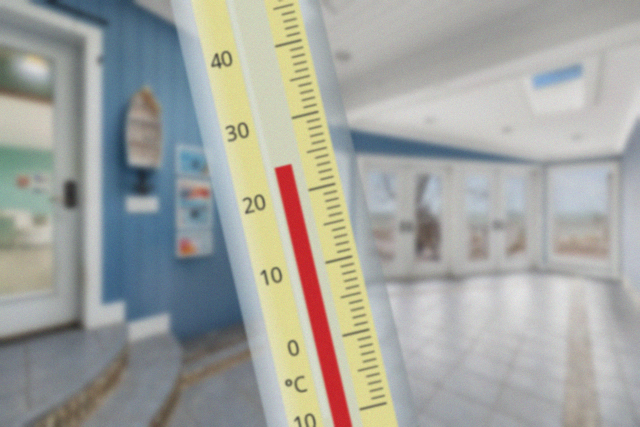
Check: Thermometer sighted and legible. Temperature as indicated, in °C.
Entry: 24 °C
